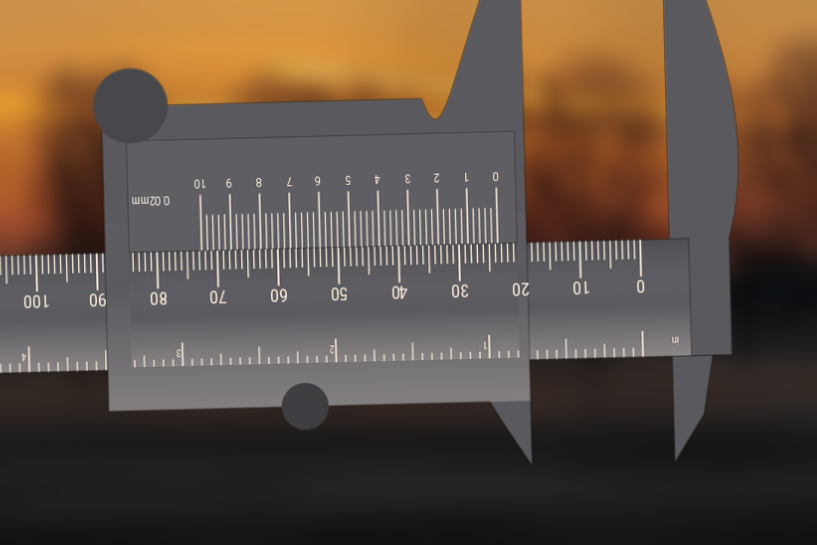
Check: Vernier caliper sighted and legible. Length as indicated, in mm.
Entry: 23.6 mm
